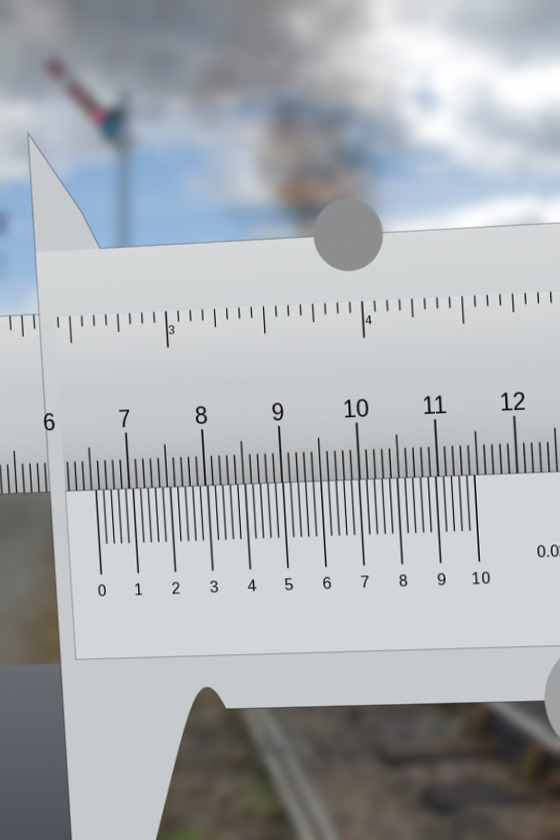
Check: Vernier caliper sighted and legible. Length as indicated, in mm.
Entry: 65.6 mm
